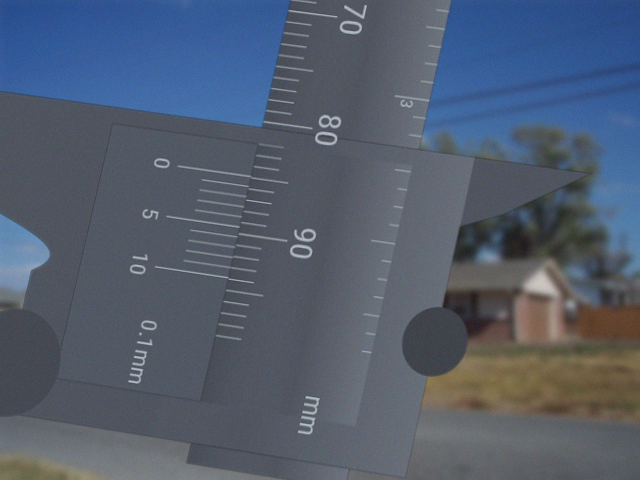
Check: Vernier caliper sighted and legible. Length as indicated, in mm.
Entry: 84.9 mm
